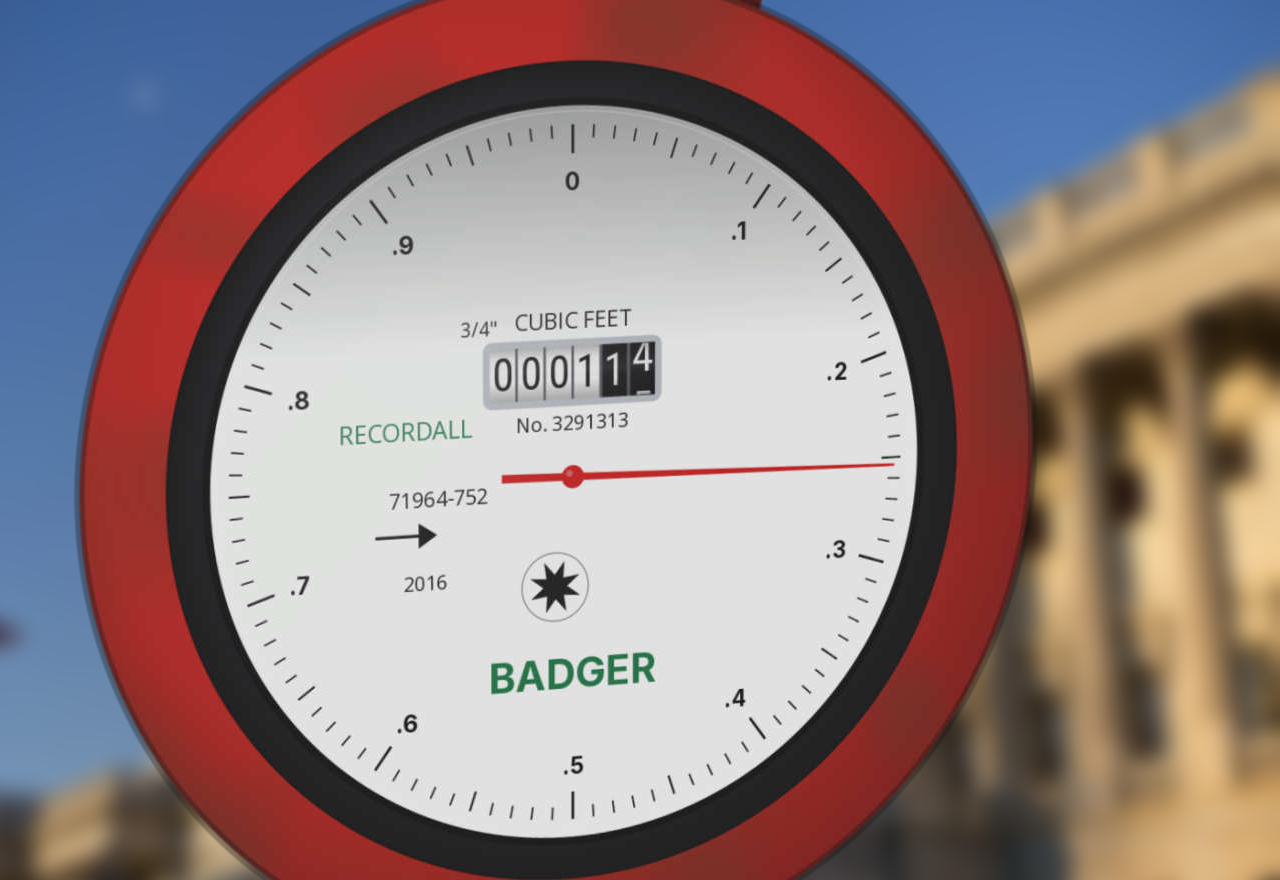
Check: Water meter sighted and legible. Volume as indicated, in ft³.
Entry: 114.25 ft³
